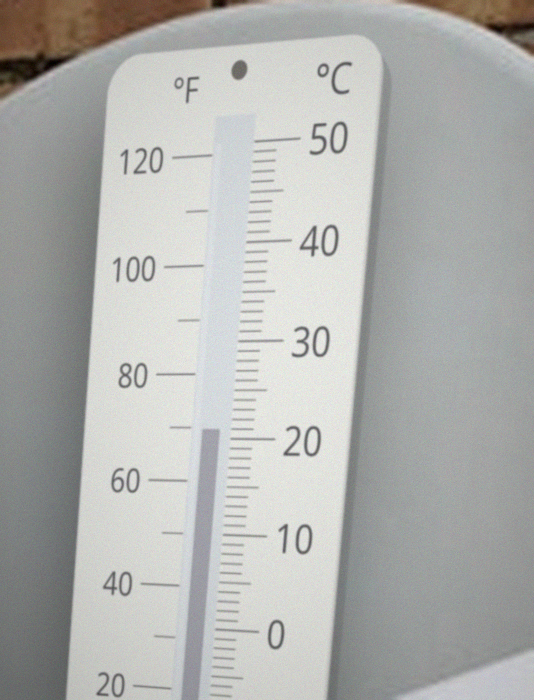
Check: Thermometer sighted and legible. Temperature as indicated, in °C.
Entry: 21 °C
